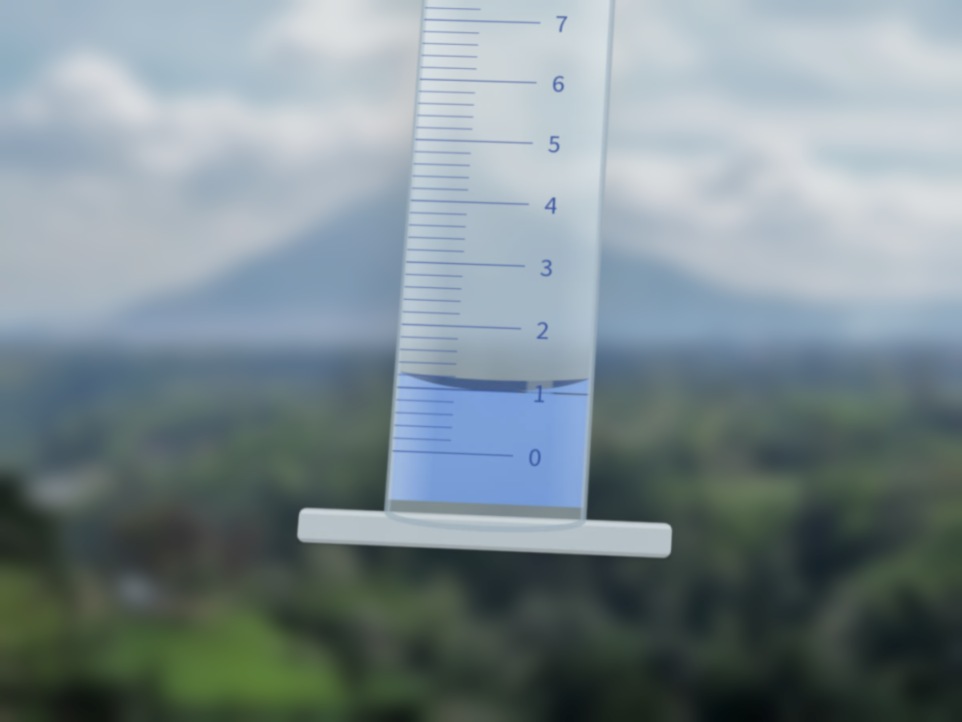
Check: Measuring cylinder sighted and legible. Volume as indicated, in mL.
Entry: 1 mL
